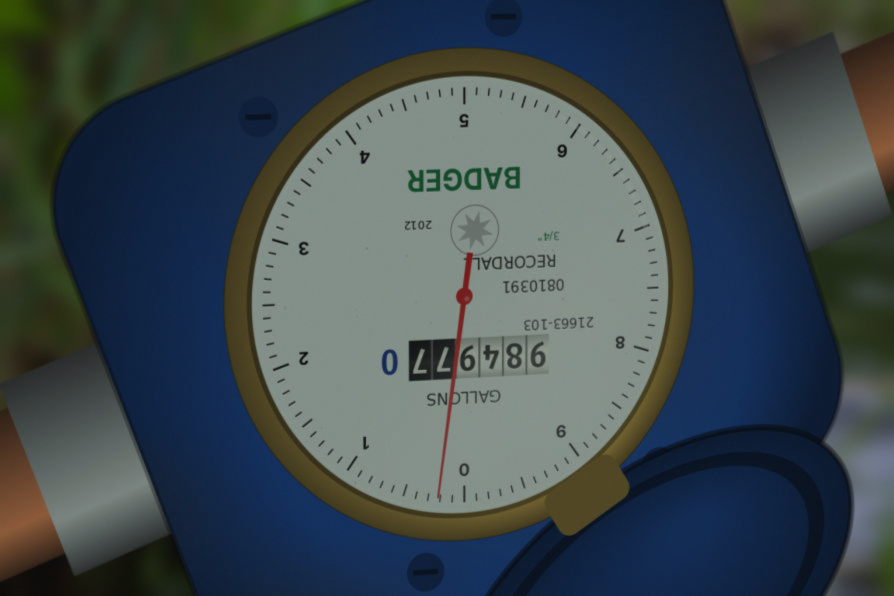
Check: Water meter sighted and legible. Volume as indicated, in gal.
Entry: 9849770.2 gal
